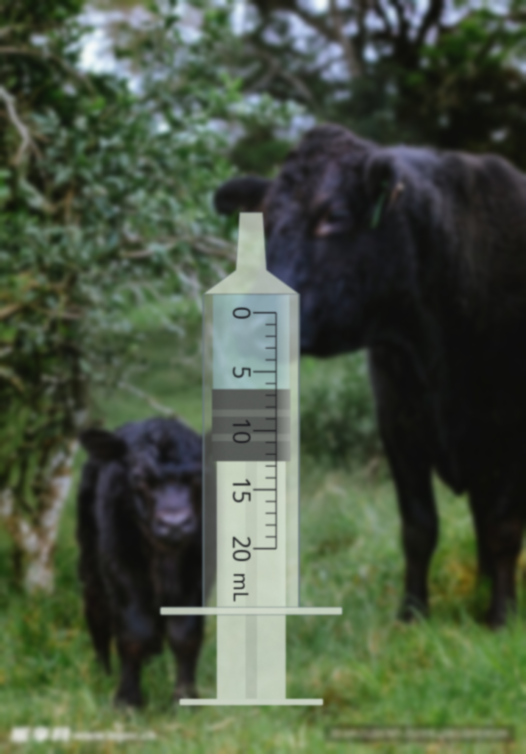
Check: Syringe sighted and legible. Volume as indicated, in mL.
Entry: 6.5 mL
